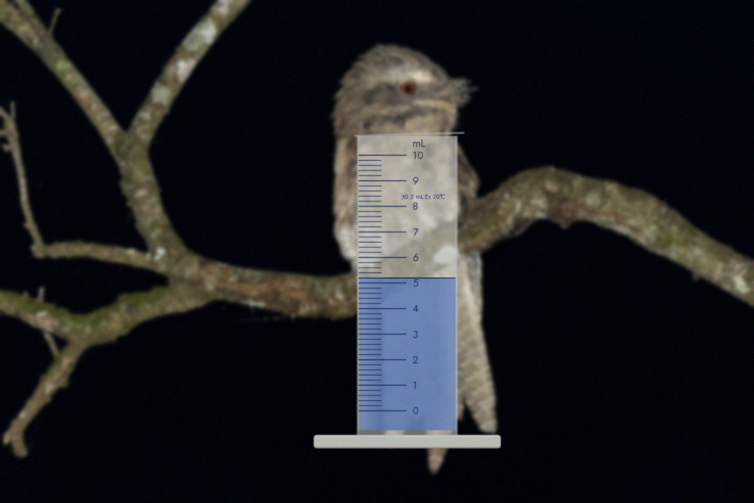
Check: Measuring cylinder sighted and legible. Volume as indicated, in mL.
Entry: 5.2 mL
